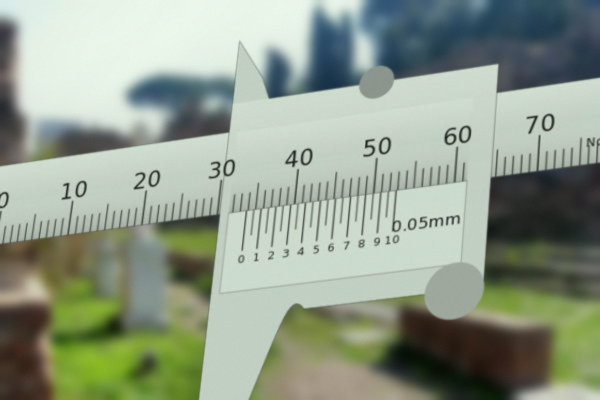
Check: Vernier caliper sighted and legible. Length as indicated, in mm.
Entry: 33.8 mm
